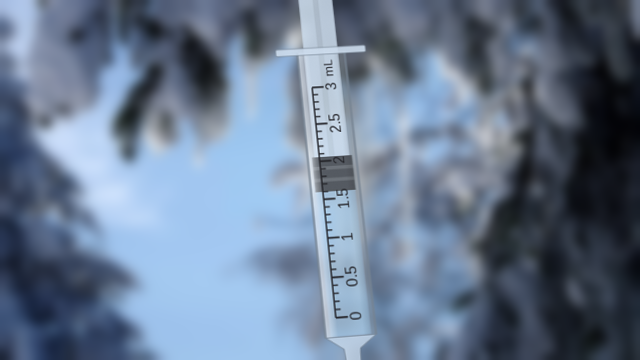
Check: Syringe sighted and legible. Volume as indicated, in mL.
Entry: 1.6 mL
